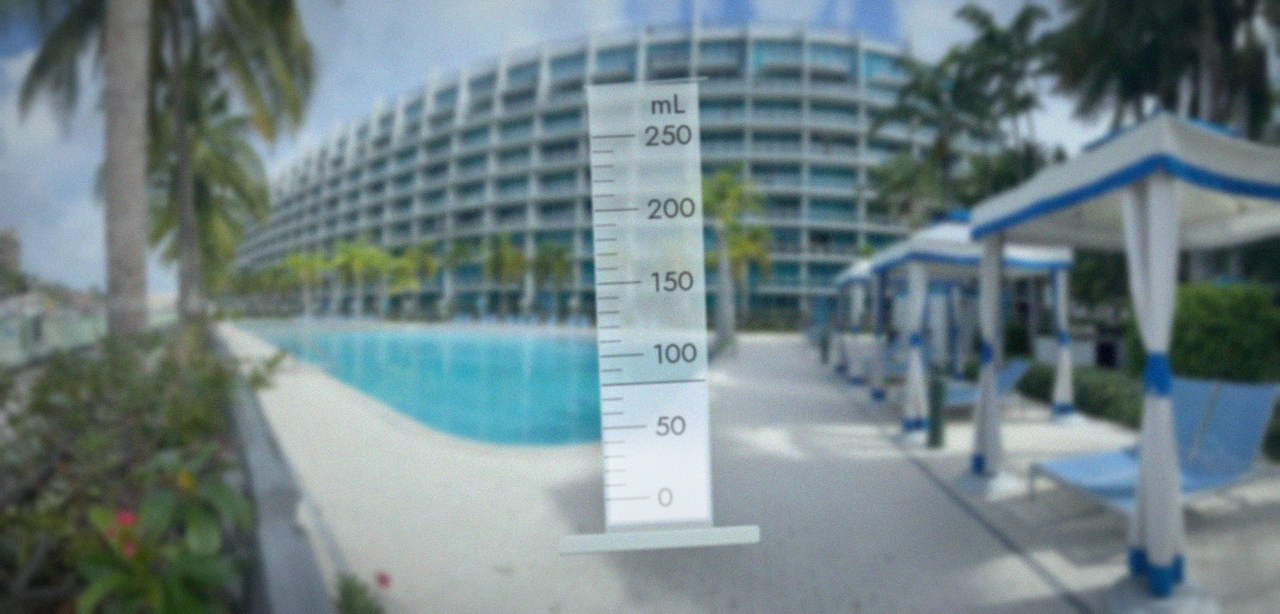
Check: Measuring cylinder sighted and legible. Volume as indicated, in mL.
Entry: 80 mL
